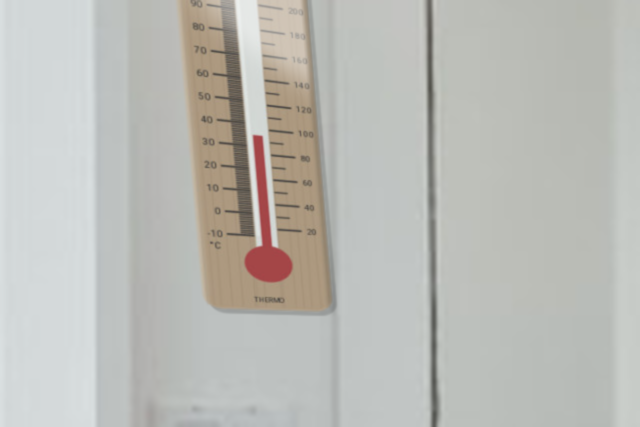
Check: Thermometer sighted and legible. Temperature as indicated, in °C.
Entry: 35 °C
